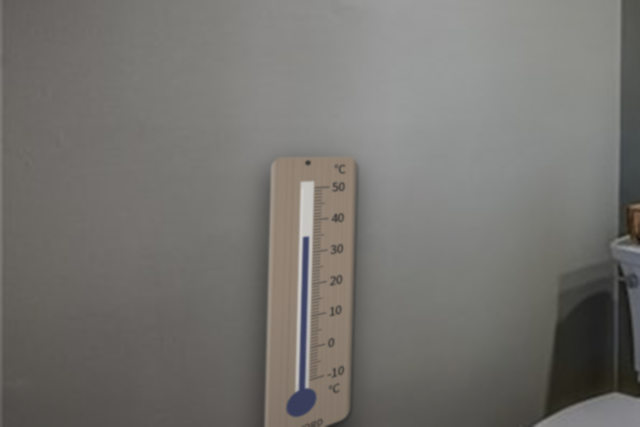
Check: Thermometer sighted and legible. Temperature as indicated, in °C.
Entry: 35 °C
